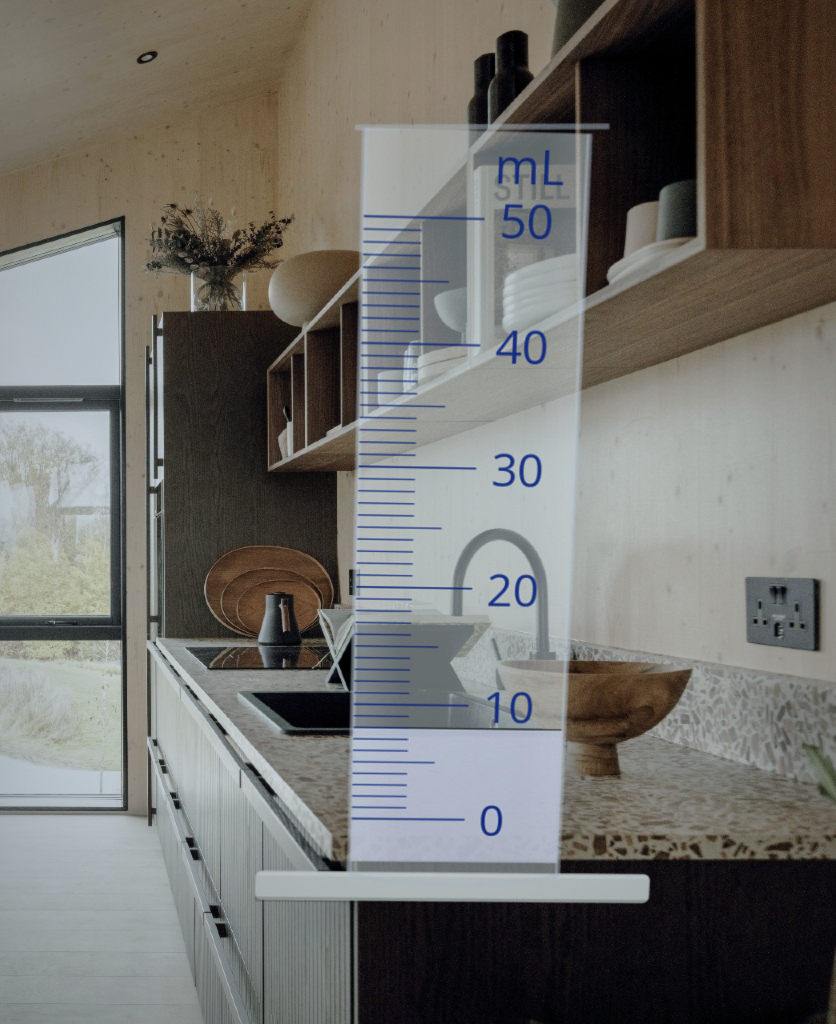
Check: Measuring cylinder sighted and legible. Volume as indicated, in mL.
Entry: 8 mL
